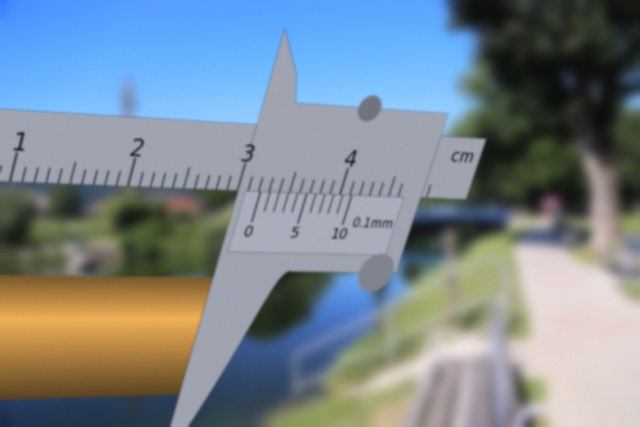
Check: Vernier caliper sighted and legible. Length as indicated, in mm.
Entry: 32.2 mm
